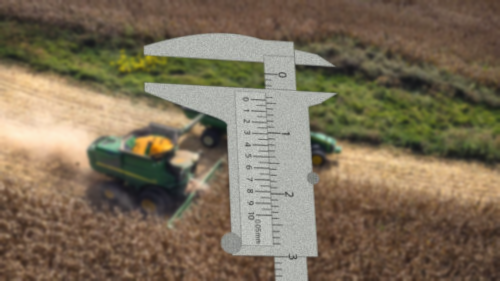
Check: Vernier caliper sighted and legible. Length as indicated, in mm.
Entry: 4.5 mm
